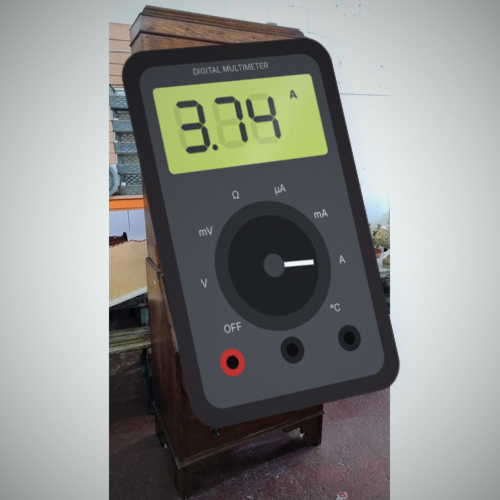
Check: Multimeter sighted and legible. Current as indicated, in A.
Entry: 3.74 A
